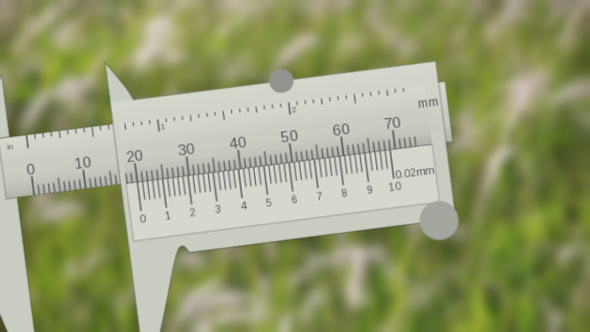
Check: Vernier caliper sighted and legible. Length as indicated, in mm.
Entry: 20.0 mm
